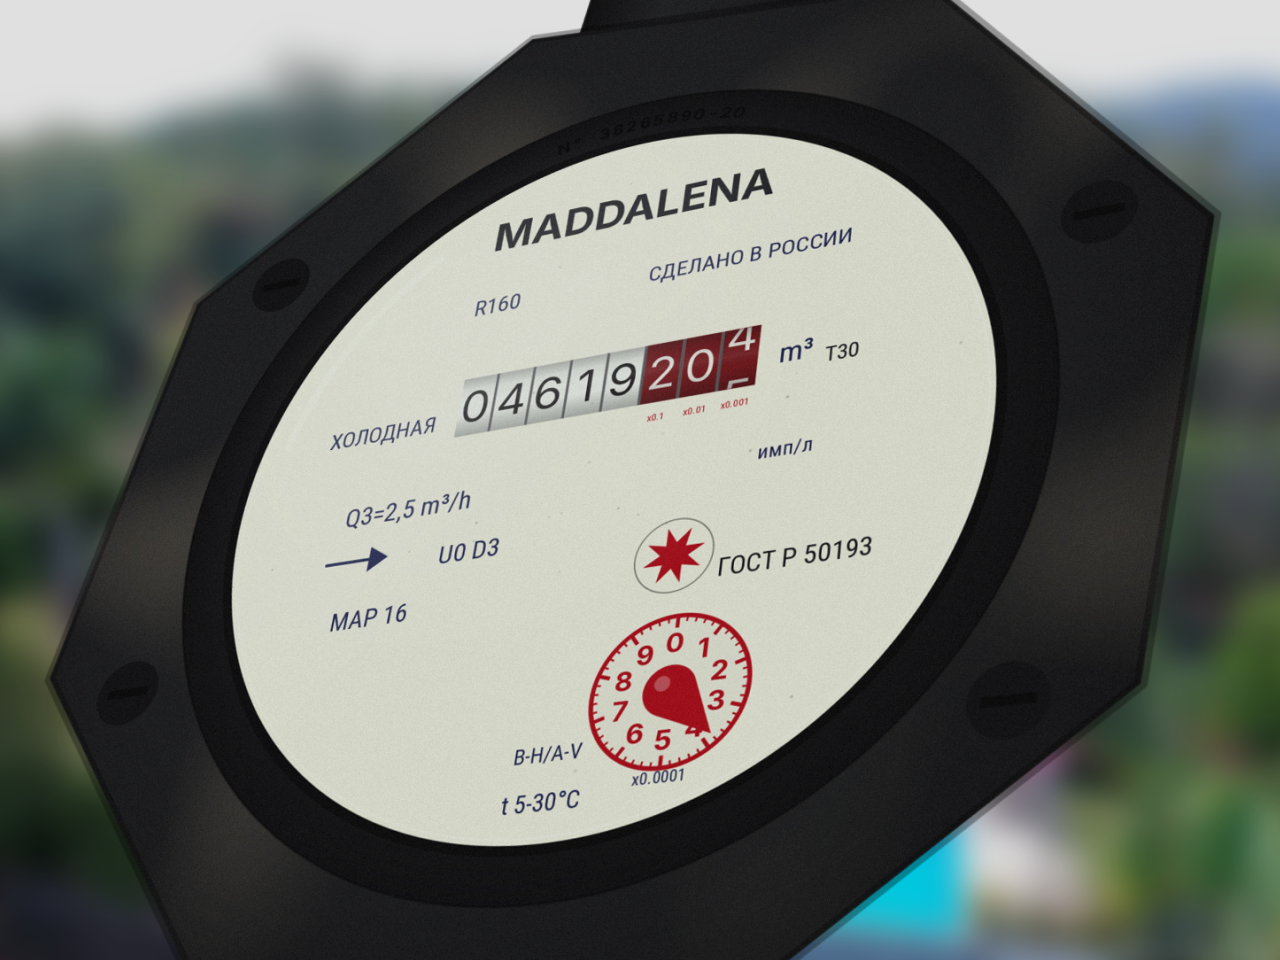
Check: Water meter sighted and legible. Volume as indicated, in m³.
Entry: 4619.2043 m³
